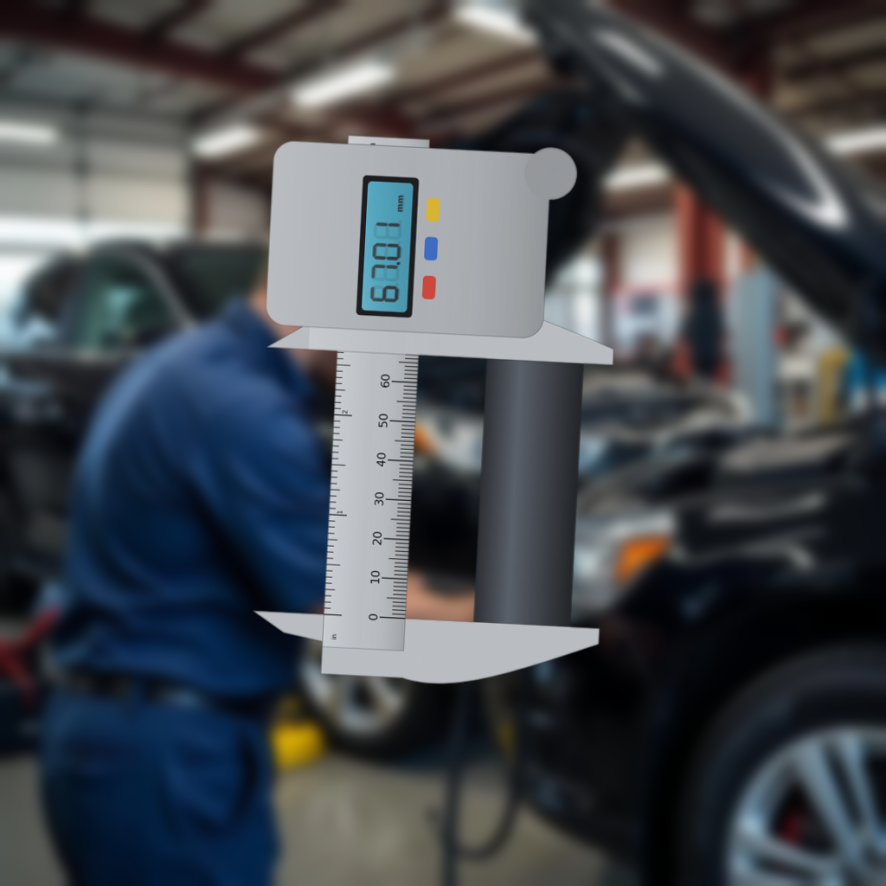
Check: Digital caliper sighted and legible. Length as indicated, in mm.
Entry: 67.01 mm
